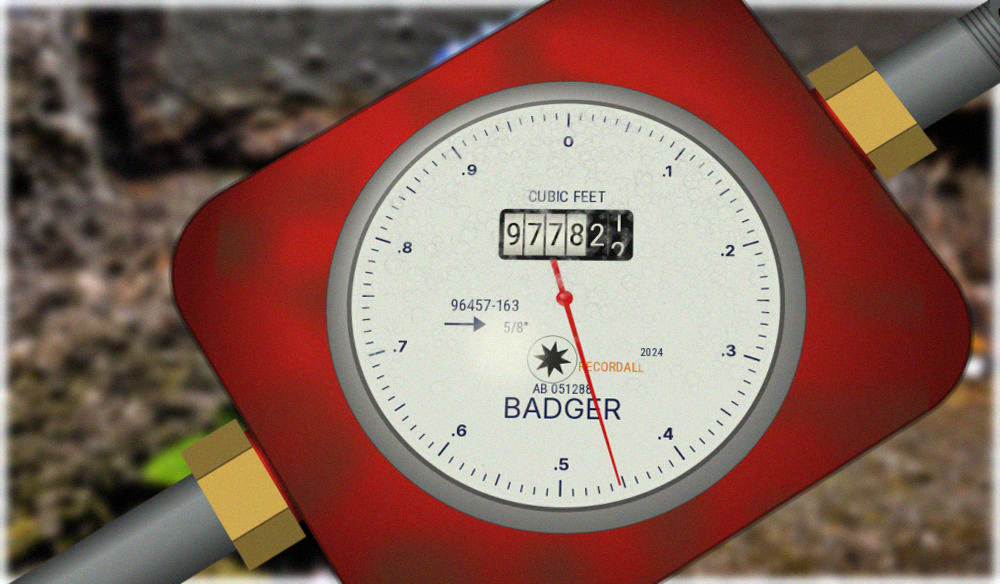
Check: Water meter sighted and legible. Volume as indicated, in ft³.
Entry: 977821.45 ft³
